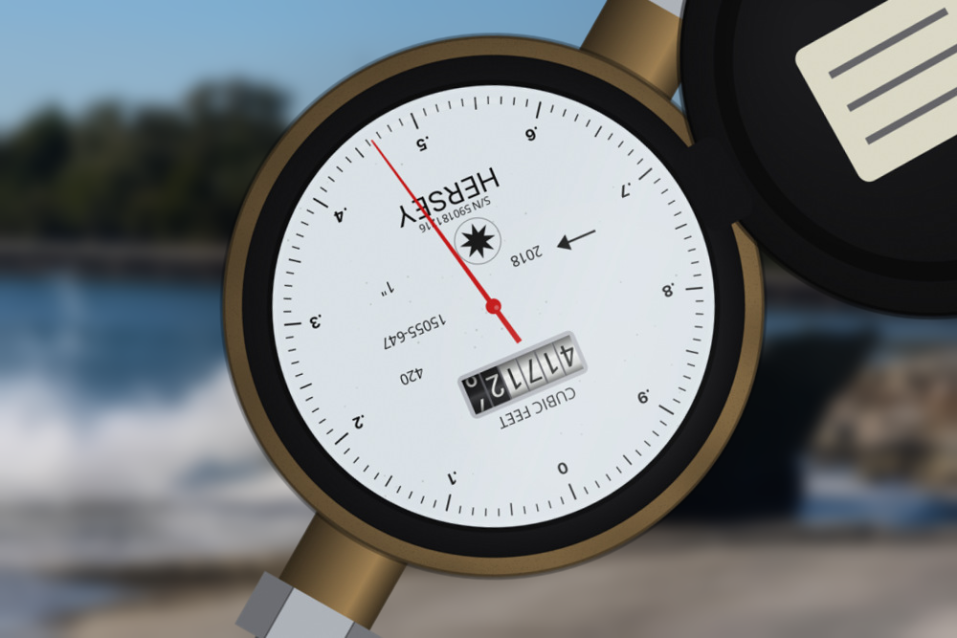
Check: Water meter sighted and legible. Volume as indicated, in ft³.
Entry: 417127.46 ft³
